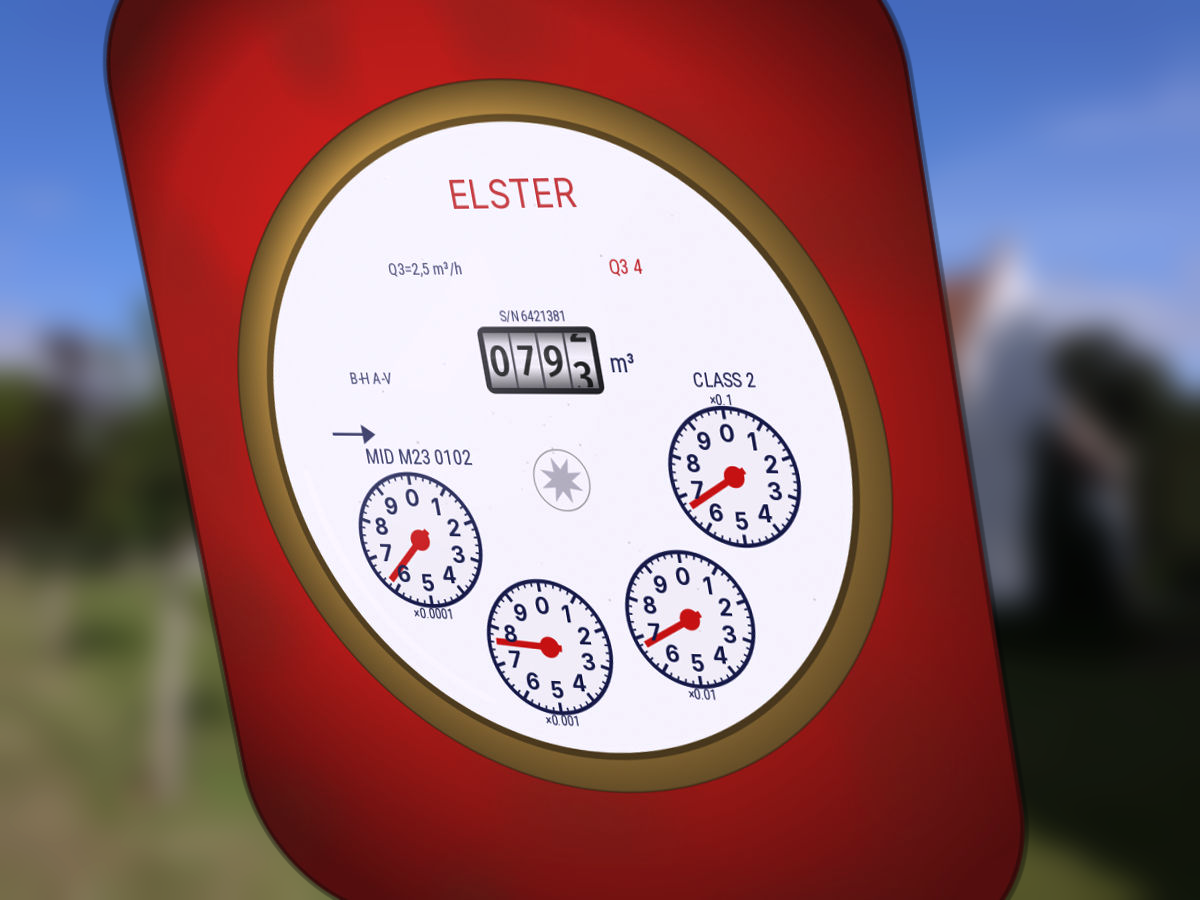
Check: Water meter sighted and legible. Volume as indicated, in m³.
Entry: 792.6676 m³
